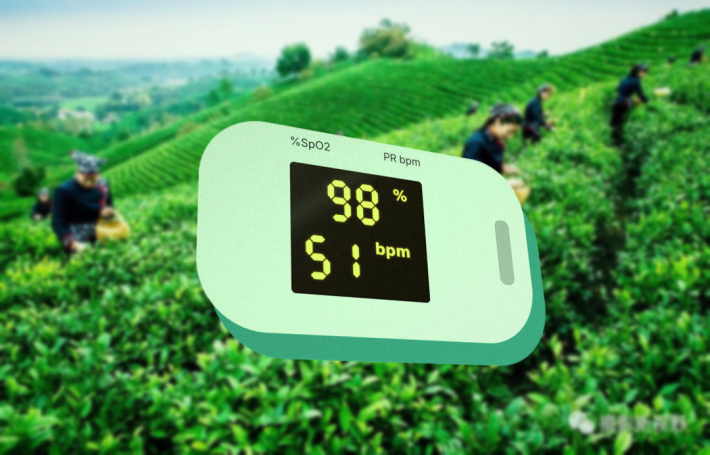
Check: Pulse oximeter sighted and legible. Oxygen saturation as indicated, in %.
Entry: 98 %
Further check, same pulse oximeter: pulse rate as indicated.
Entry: 51 bpm
